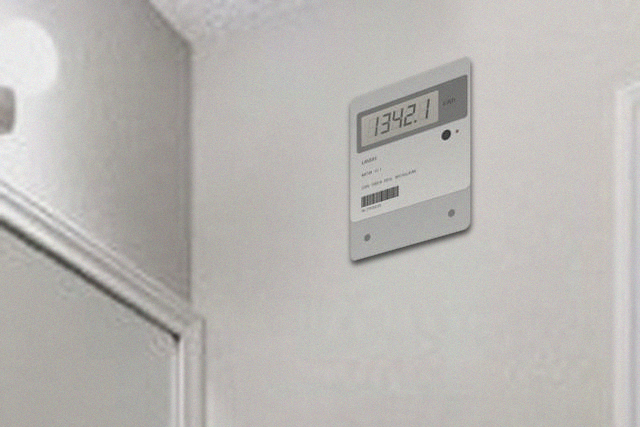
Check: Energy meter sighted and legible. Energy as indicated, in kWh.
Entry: 1342.1 kWh
